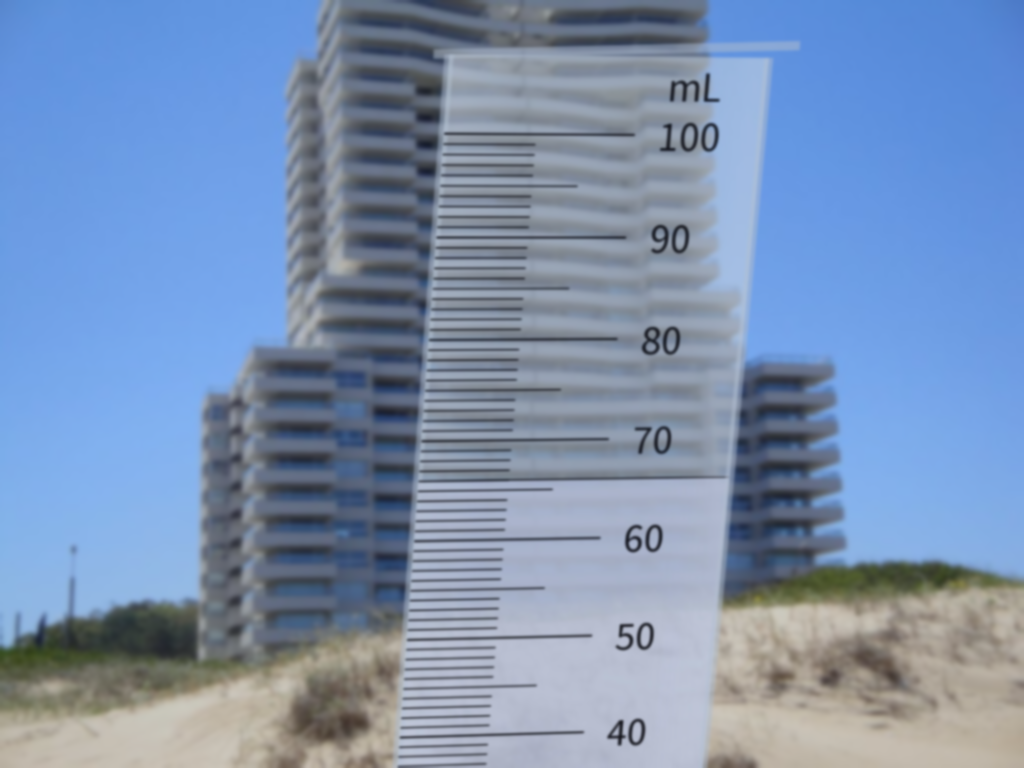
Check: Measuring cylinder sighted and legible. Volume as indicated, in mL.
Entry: 66 mL
